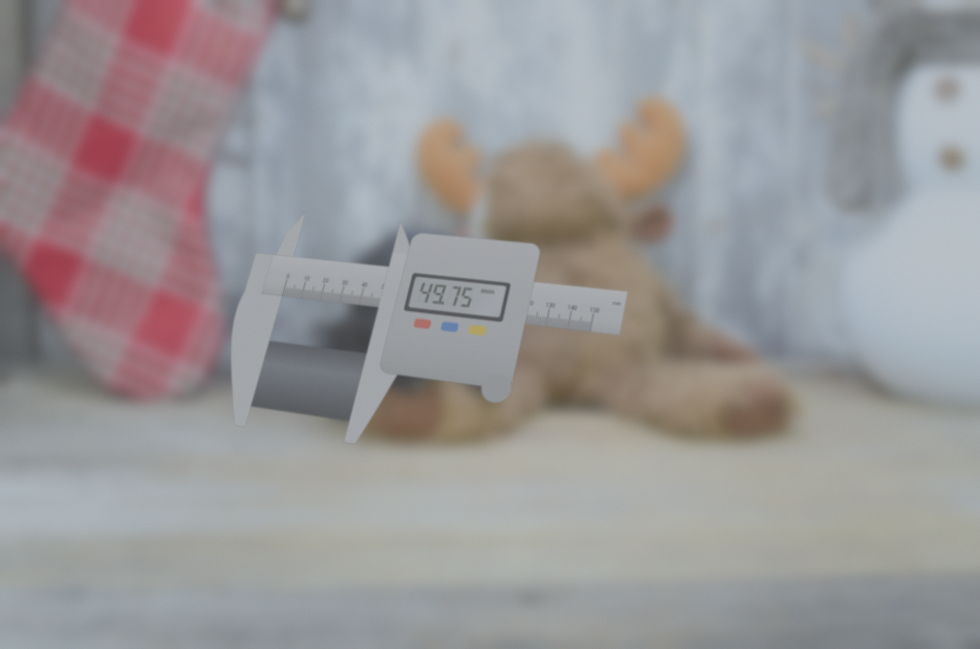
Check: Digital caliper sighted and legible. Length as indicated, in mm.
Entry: 49.75 mm
